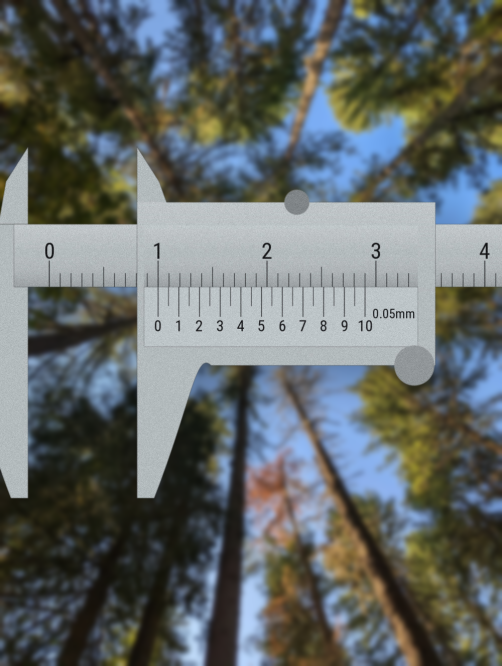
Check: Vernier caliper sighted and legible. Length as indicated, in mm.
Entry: 10.0 mm
